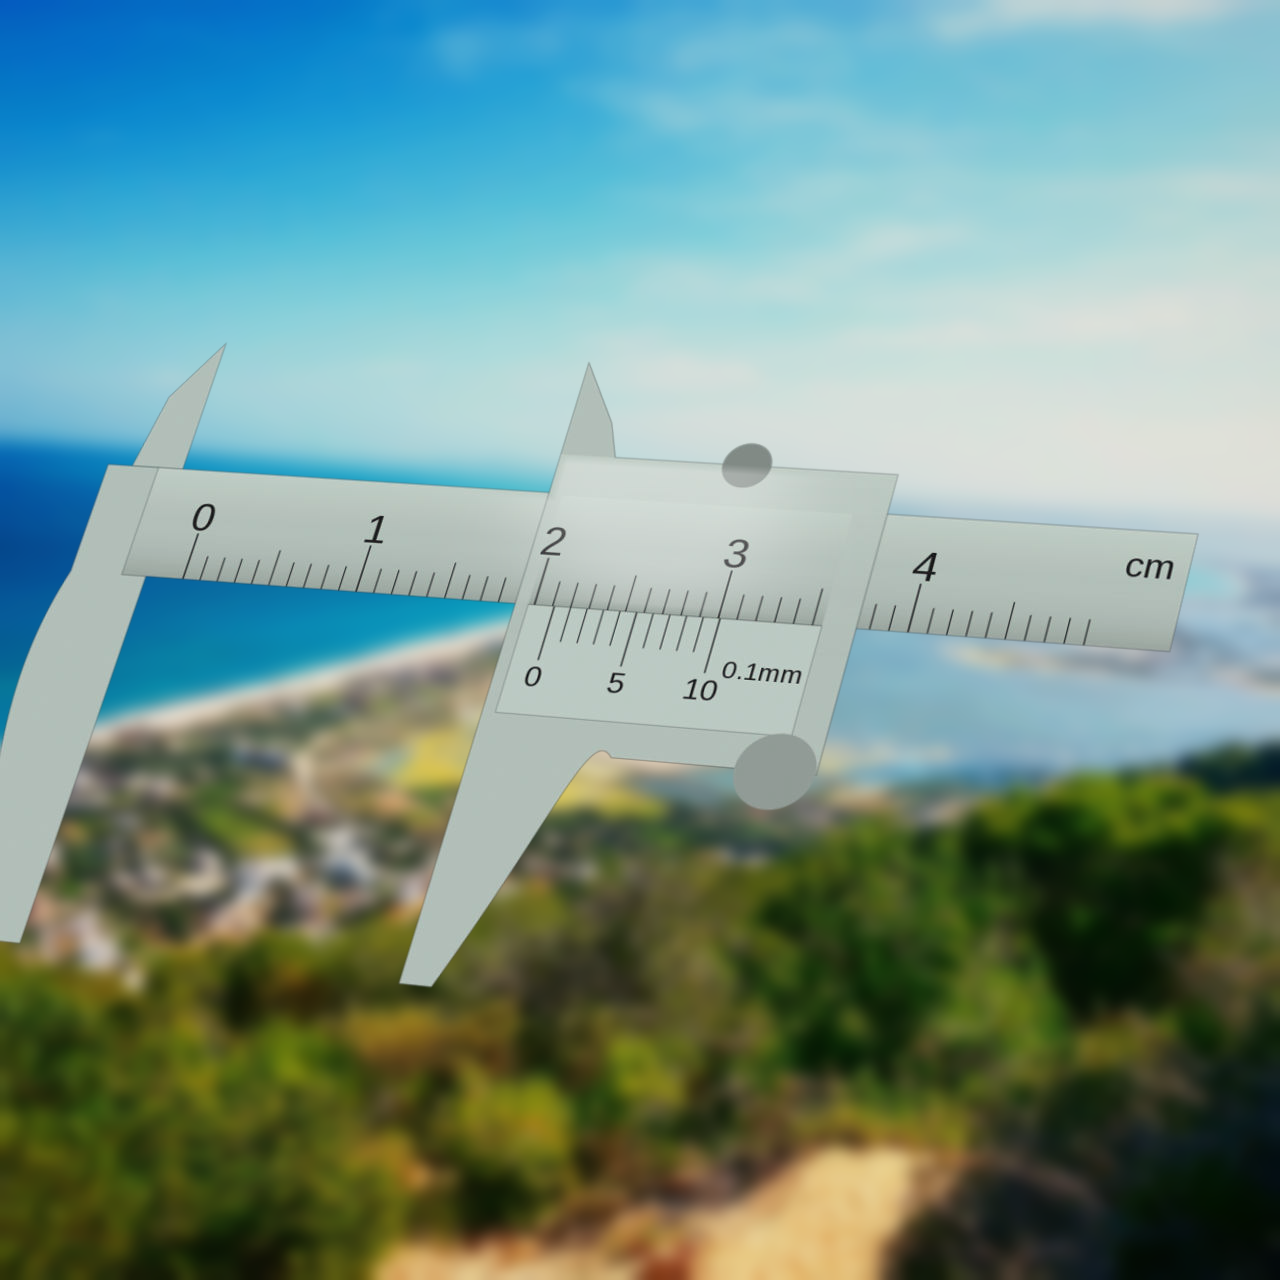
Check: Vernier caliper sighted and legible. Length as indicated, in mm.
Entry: 21.1 mm
